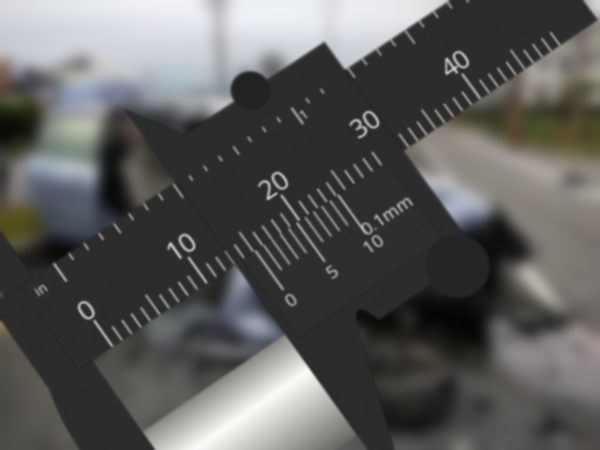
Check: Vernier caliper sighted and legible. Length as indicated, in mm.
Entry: 15.2 mm
